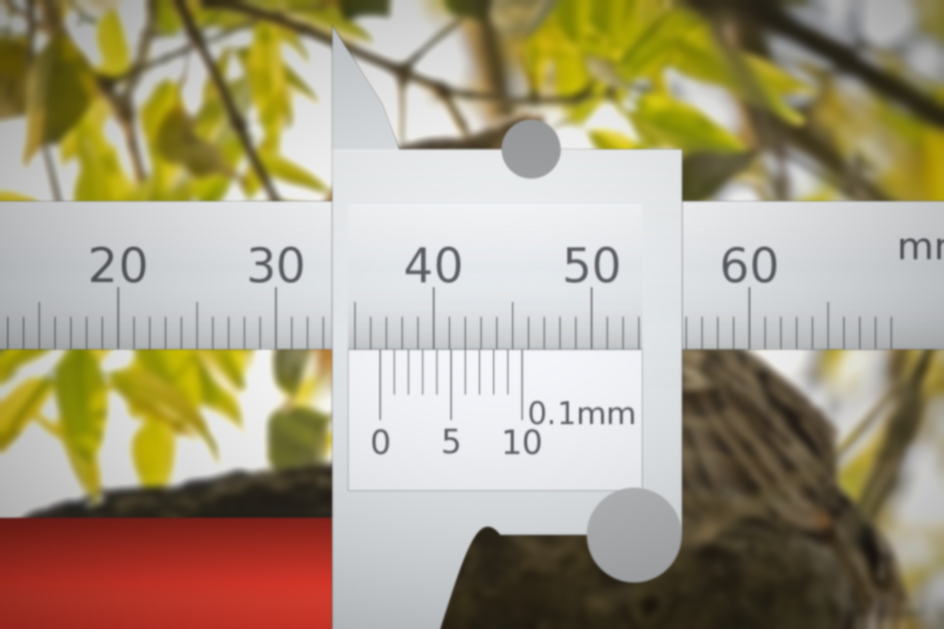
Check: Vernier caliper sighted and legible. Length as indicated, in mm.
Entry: 36.6 mm
